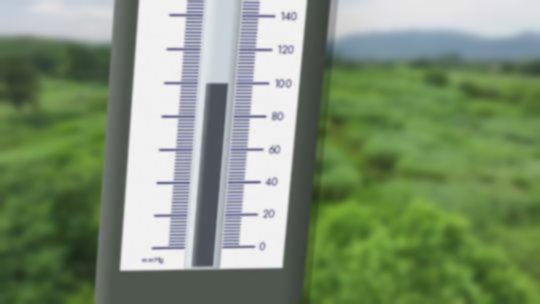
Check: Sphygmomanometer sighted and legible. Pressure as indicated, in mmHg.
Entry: 100 mmHg
